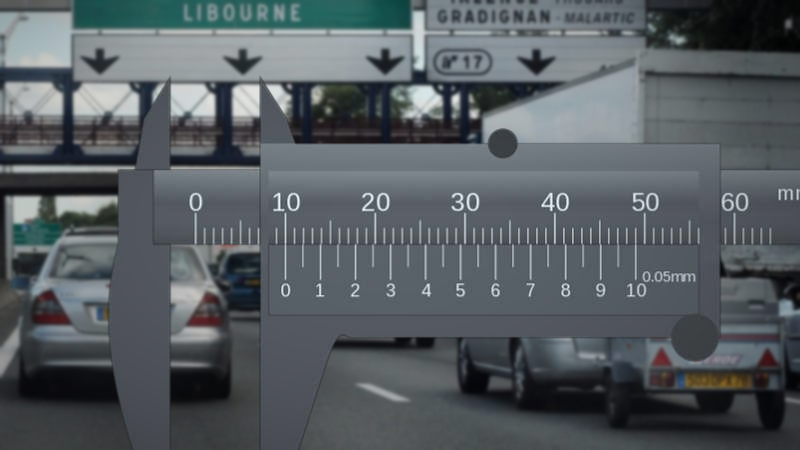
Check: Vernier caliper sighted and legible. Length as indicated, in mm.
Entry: 10.0 mm
